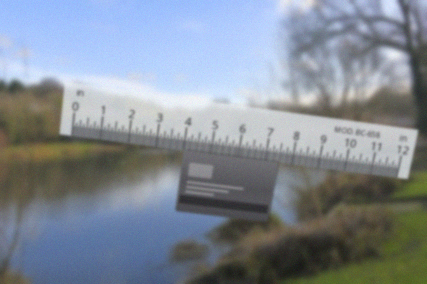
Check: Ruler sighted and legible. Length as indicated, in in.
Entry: 3.5 in
